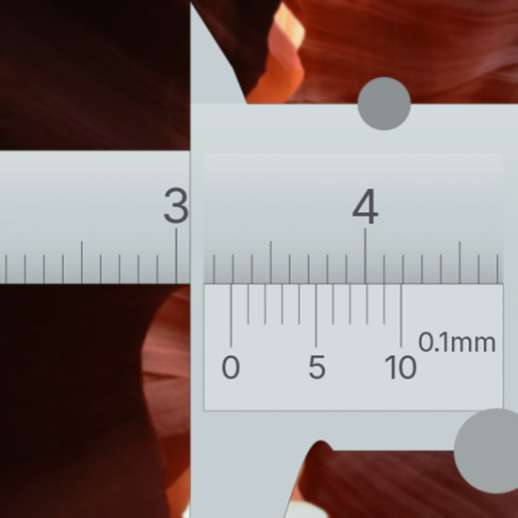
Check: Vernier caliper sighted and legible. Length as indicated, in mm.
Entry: 32.9 mm
